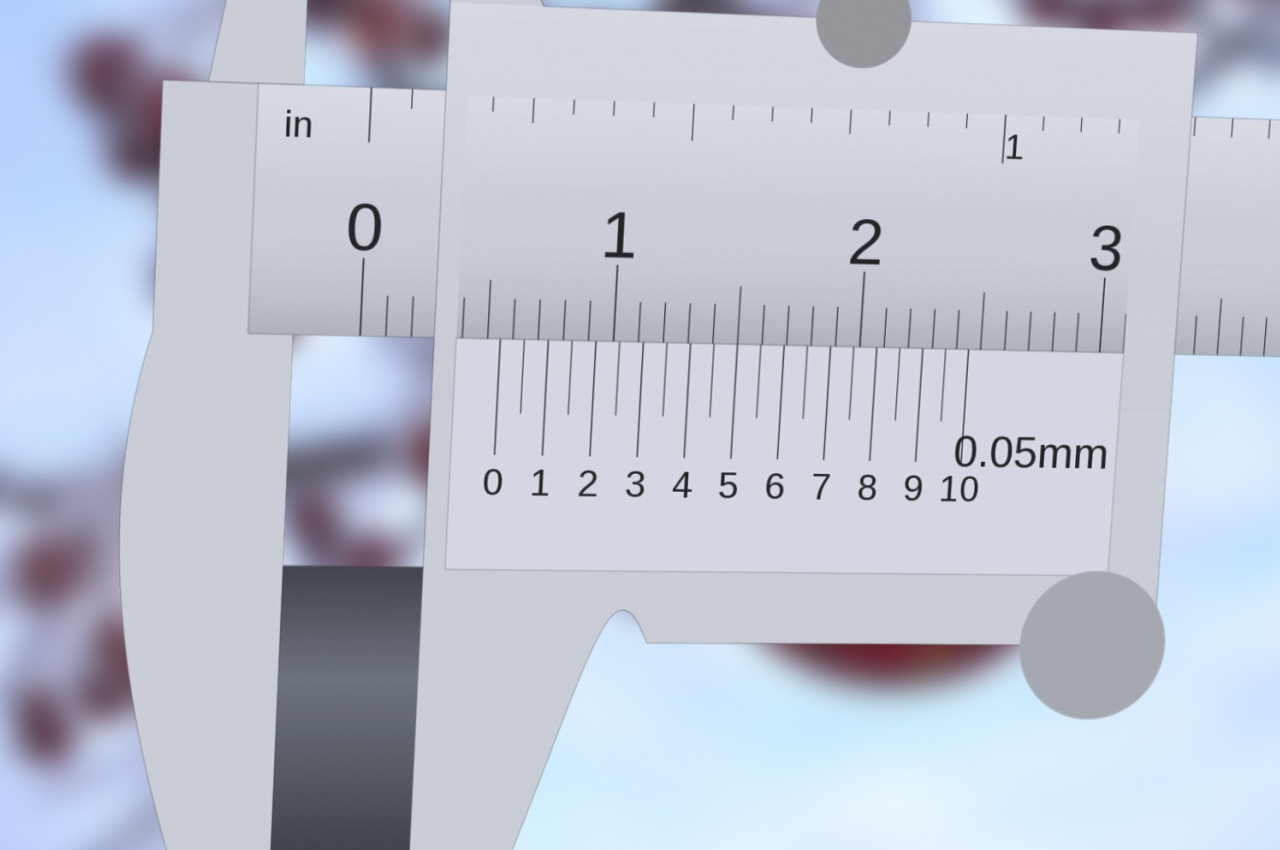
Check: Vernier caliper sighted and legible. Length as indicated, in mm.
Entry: 5.50 mm
